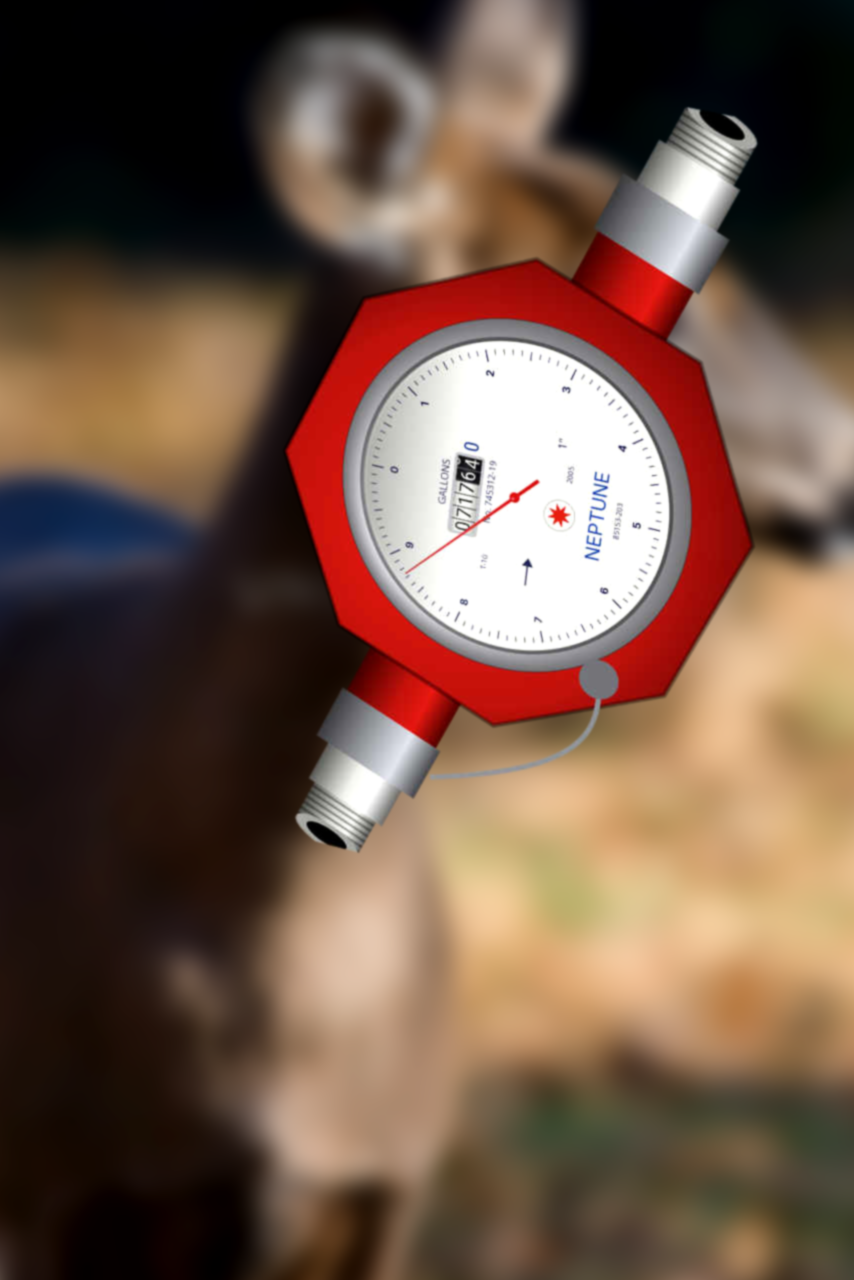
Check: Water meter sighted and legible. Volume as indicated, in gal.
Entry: 717638.7 gal
